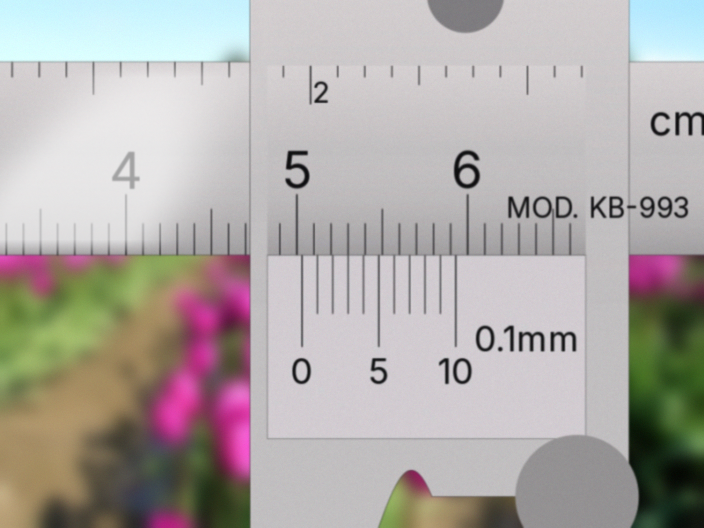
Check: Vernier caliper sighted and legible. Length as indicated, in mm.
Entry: 50.3 mm
